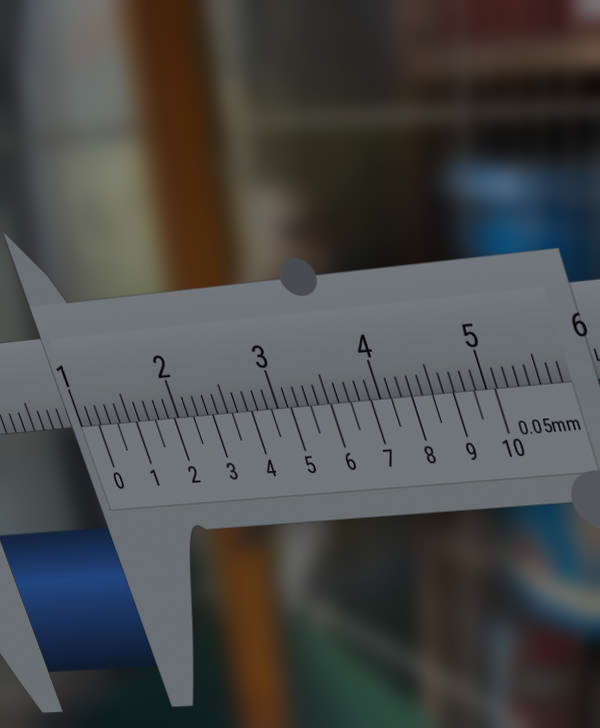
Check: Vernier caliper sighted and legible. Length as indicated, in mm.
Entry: 11.8 mm
